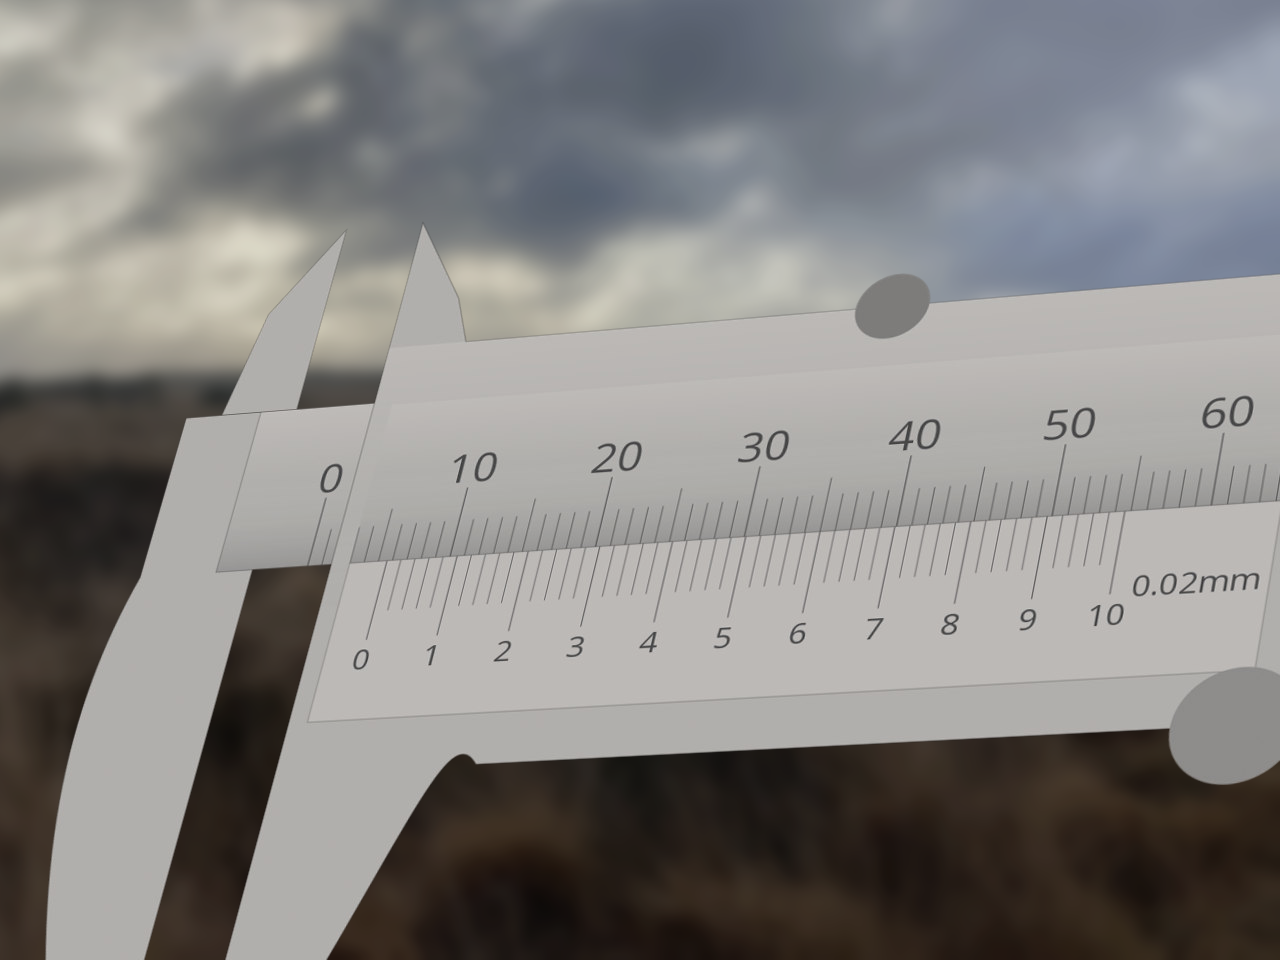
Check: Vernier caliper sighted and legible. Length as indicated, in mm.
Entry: 5.6 mm
